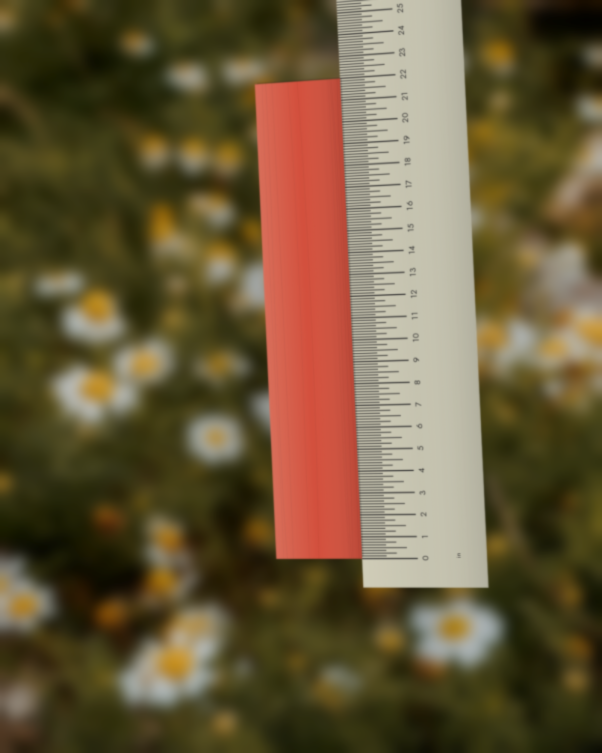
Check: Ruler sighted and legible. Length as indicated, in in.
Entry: 22 in
